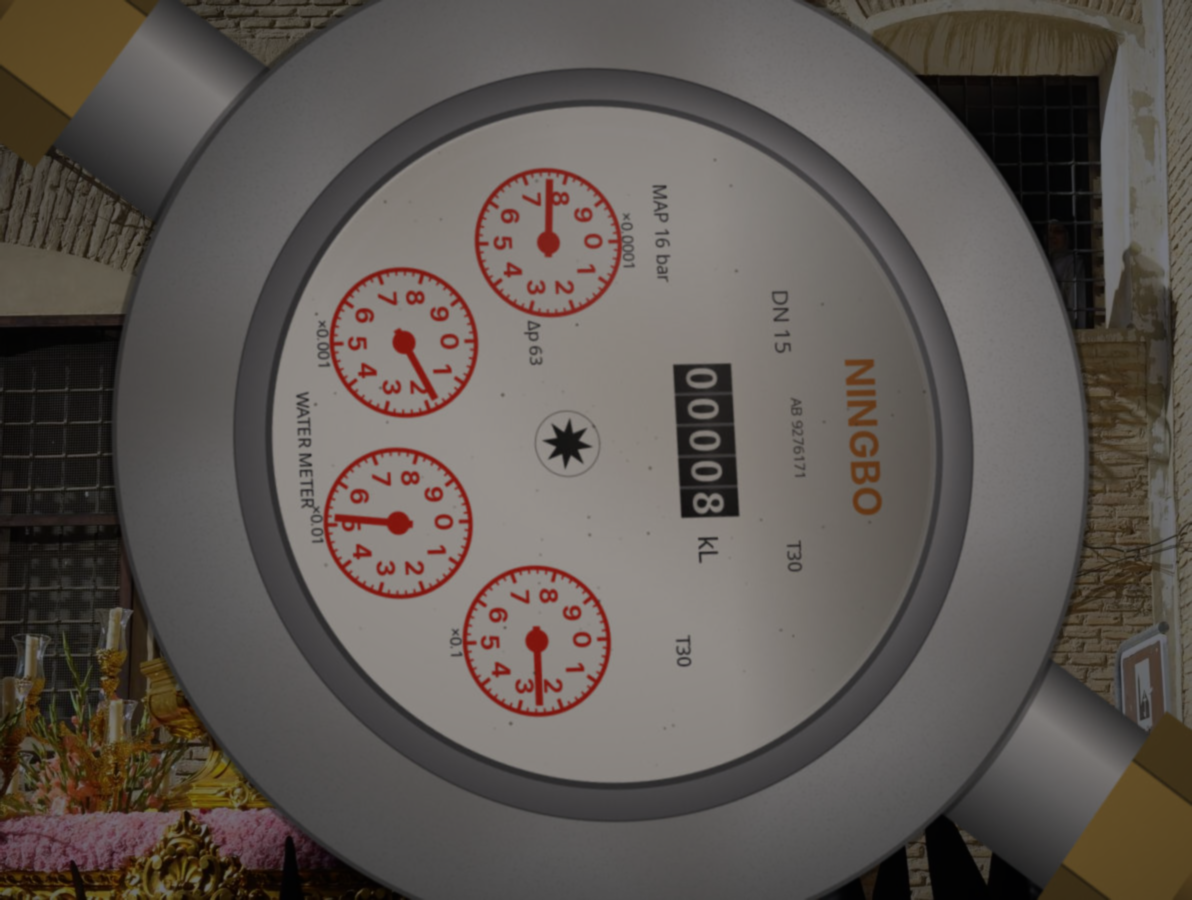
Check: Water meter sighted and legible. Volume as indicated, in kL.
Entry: 8.2517 kL
